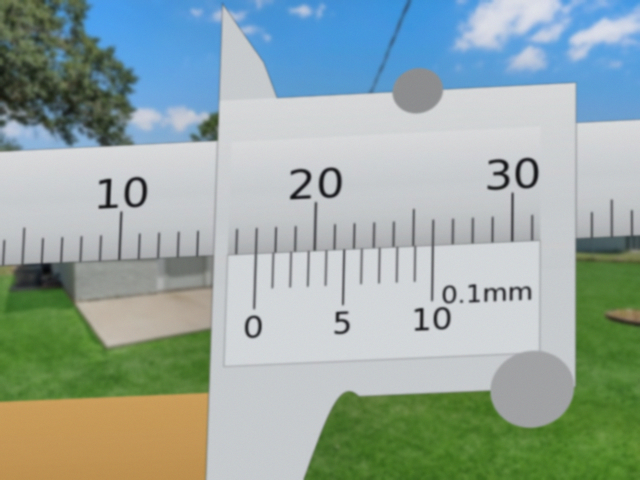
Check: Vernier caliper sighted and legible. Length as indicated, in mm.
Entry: 17.0 mm
